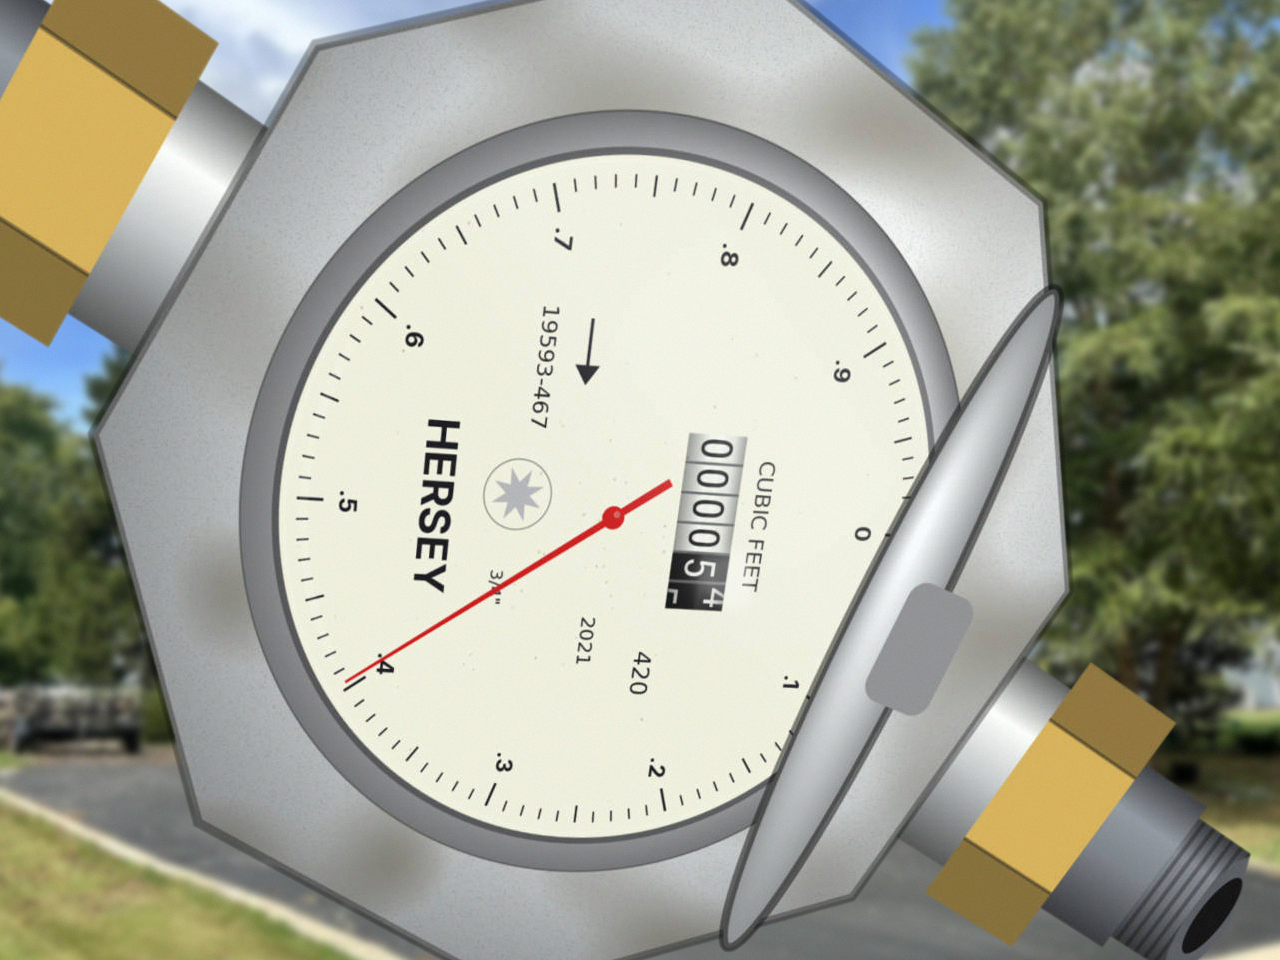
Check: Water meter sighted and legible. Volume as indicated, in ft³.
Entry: 54.40 ft³
